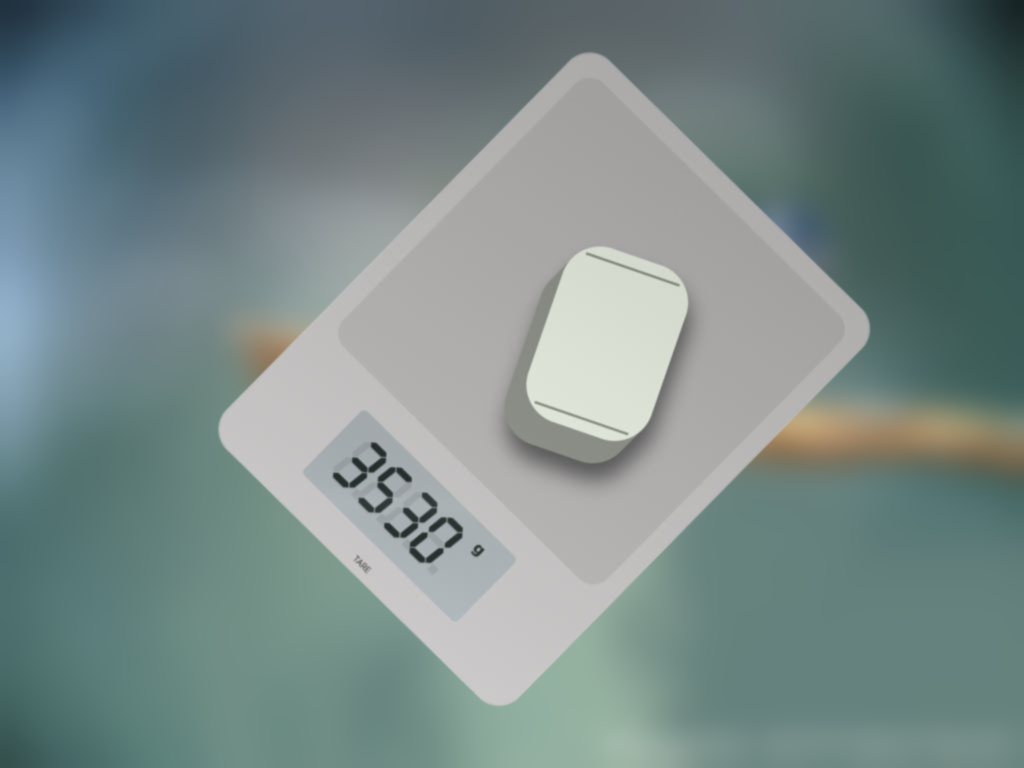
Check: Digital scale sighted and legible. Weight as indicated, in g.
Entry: 3530 g
